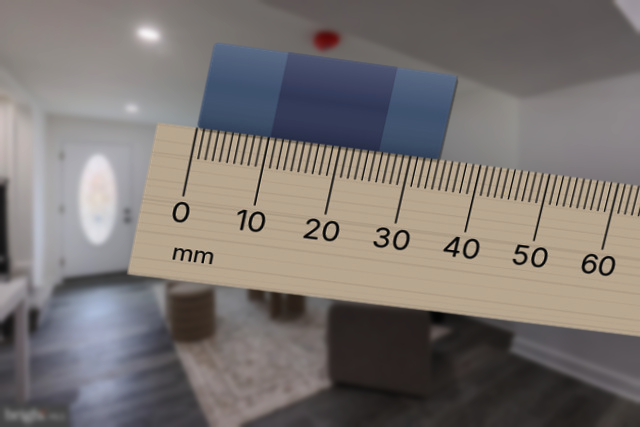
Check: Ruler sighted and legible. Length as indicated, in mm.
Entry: 34 mm
